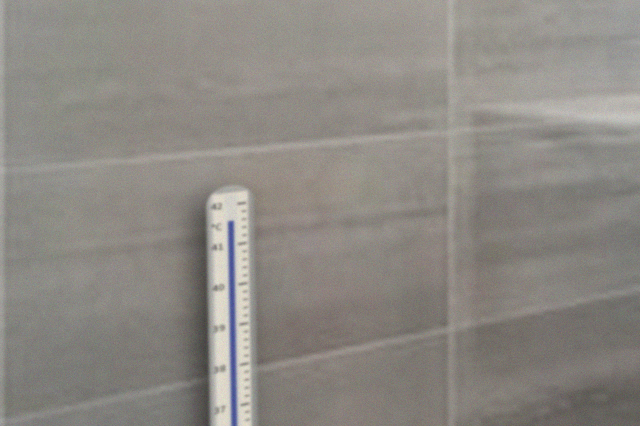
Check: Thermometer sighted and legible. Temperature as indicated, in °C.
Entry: 41.6 °C
